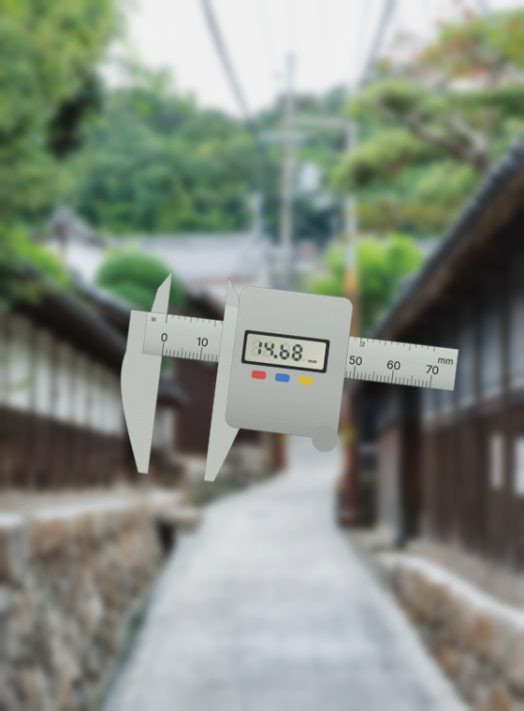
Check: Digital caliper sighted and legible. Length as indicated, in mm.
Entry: 14.68 mm
